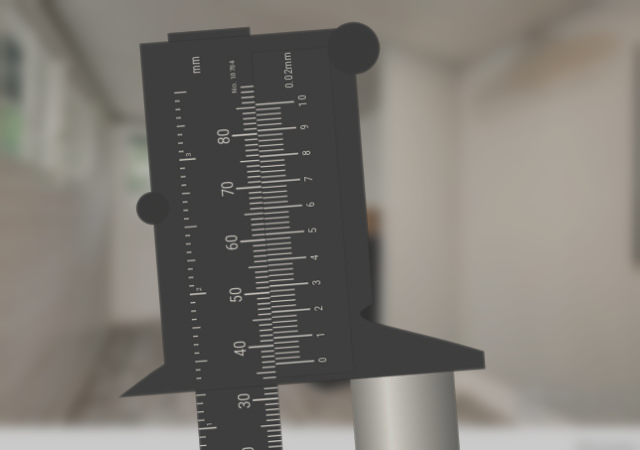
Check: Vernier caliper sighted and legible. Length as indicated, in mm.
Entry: 36.5 mm
